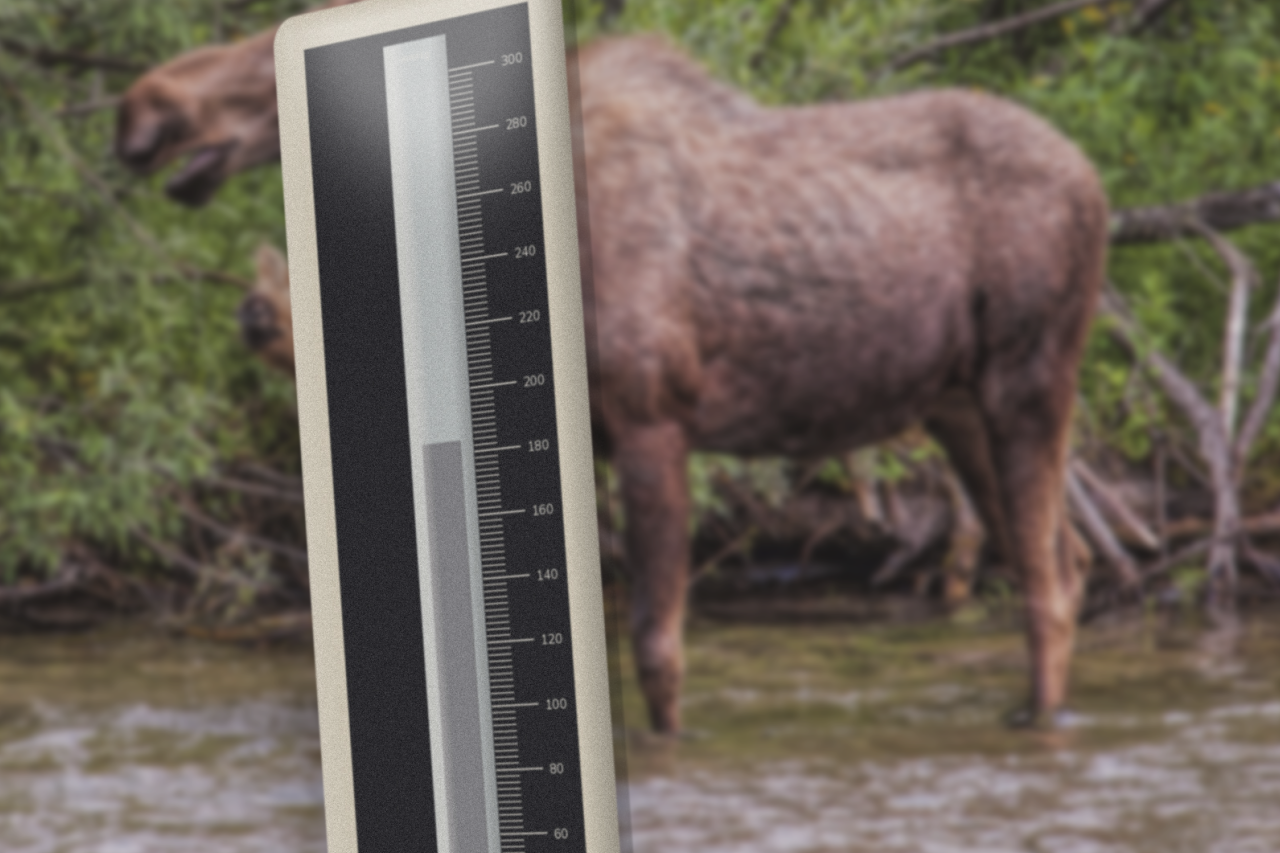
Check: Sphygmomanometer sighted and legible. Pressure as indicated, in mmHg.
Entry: 184 mmHg
